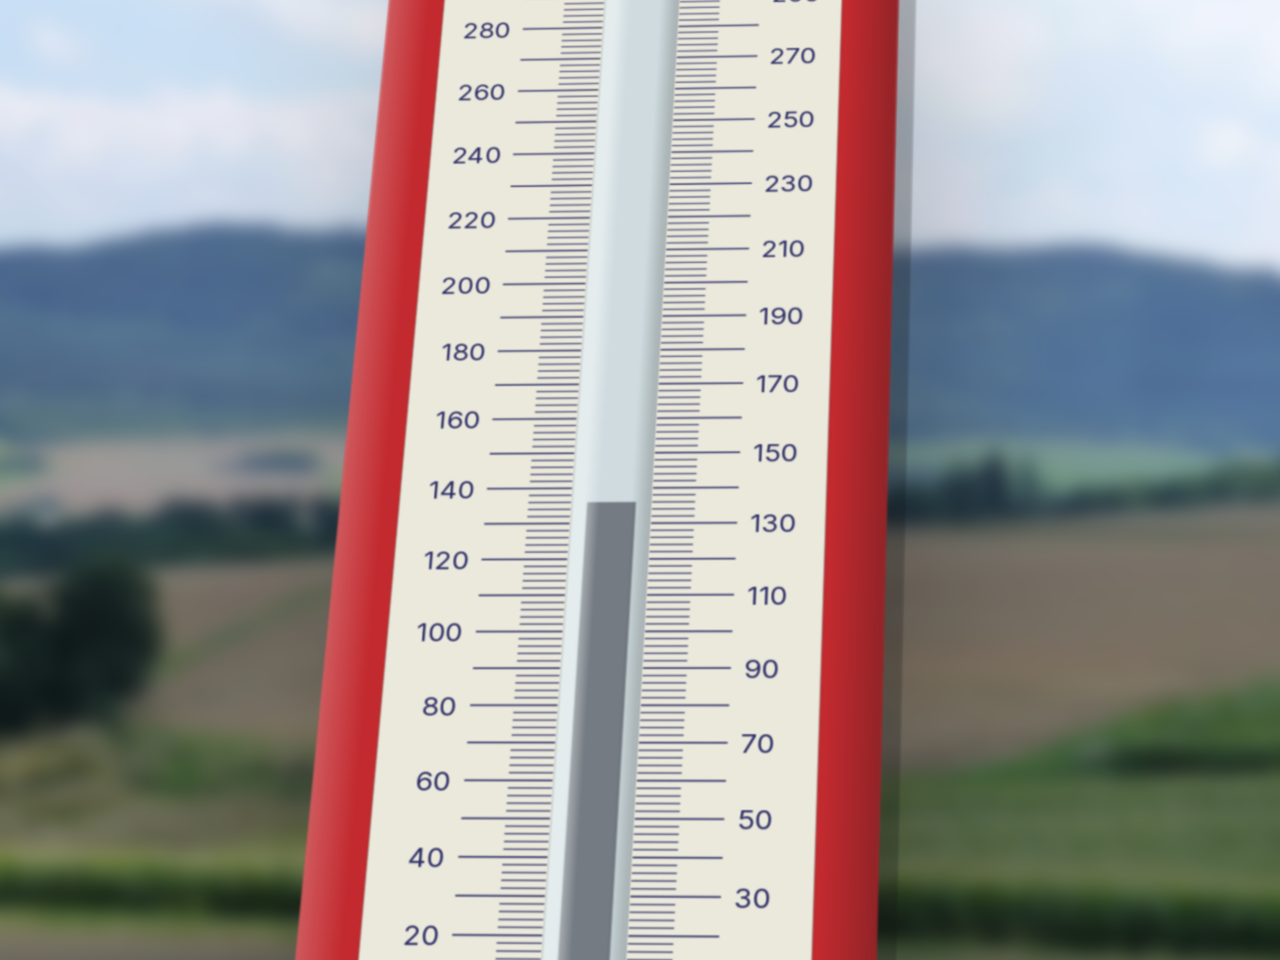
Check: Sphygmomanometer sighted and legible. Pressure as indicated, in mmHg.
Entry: 136 mmHg
